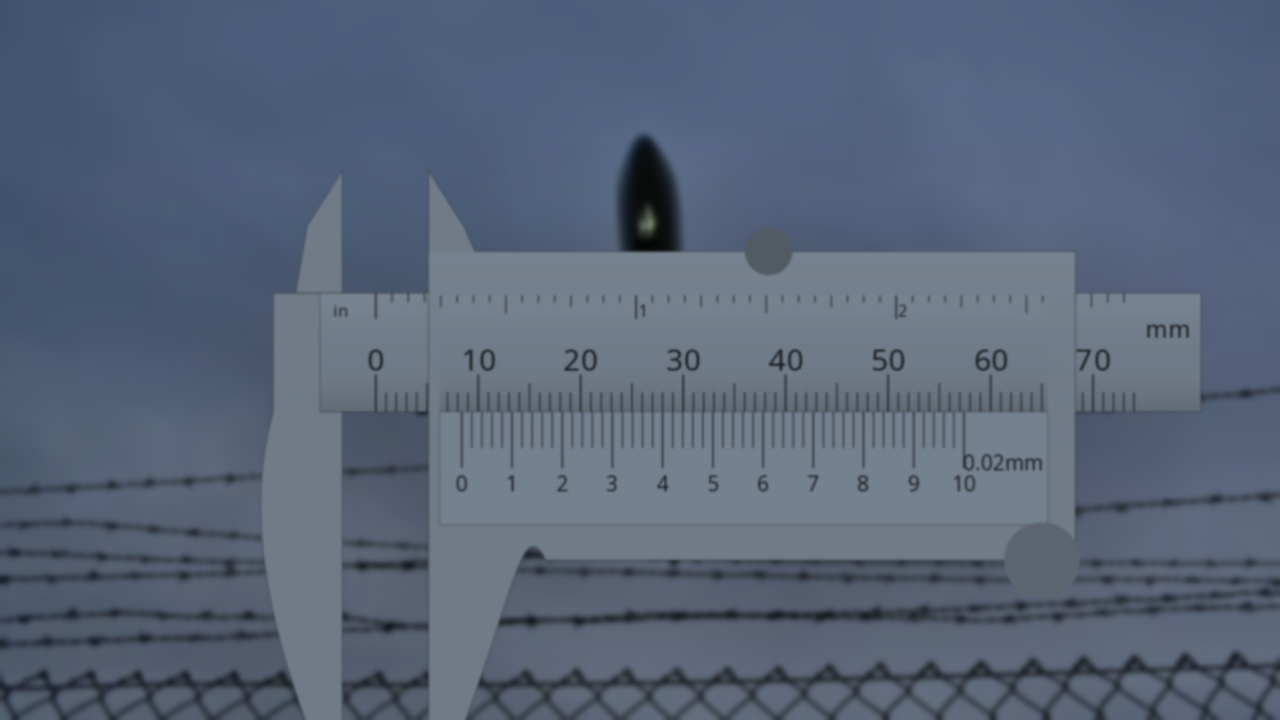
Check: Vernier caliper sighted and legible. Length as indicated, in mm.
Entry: 8.4 mm
